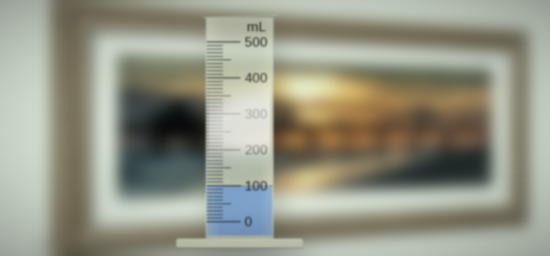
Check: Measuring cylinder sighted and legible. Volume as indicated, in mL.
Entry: 100 mL
